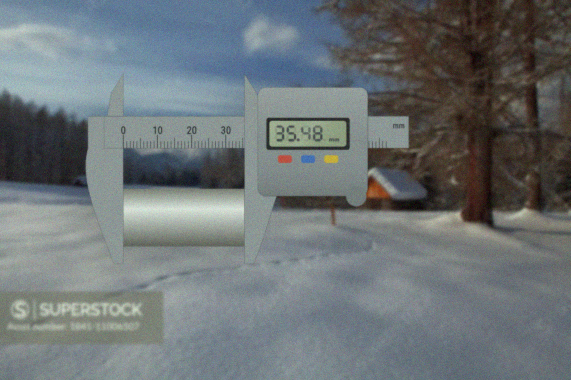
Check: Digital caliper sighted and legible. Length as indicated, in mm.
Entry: 35.48 mm
